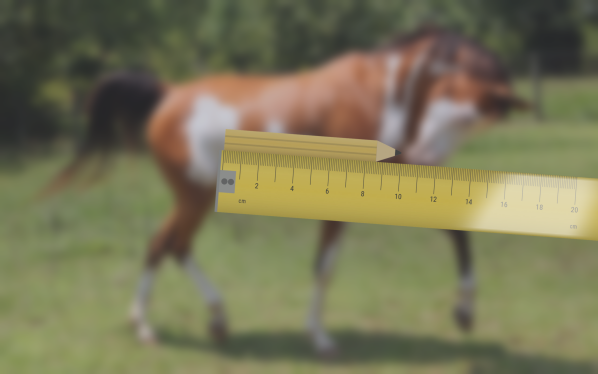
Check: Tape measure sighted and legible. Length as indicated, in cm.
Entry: 10 cm
